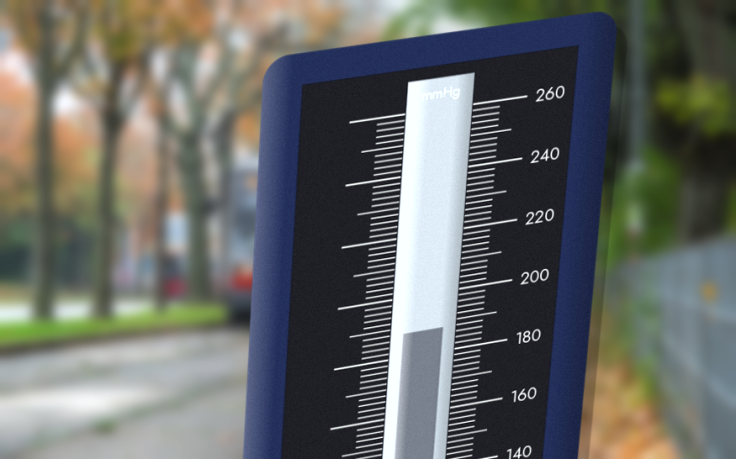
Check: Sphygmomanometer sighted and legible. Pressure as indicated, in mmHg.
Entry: 188 mmHg
